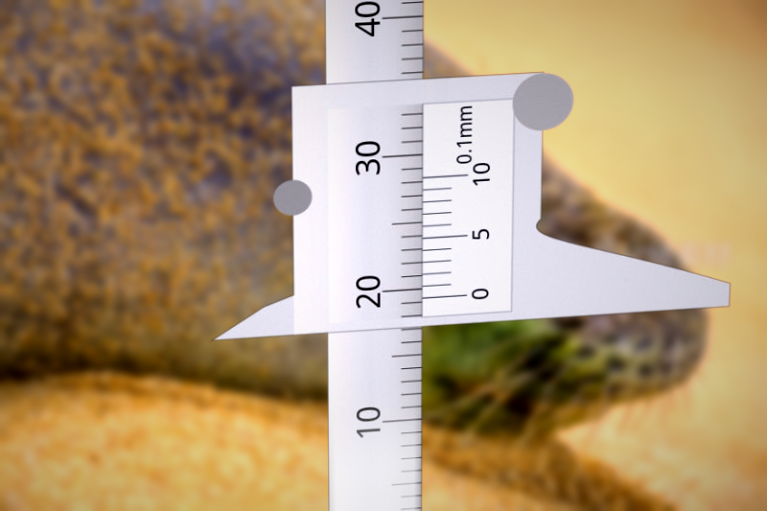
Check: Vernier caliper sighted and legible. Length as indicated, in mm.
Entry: 19.3 mm
